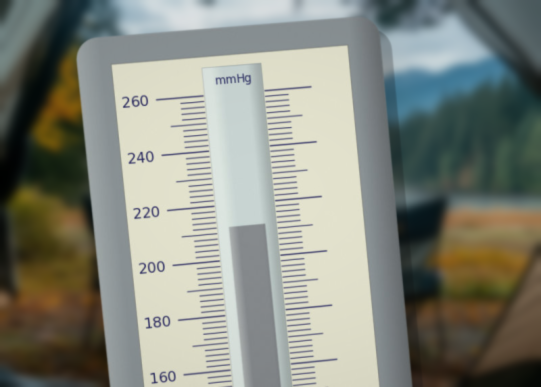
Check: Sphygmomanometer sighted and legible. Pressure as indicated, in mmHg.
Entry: 212 mmHg
